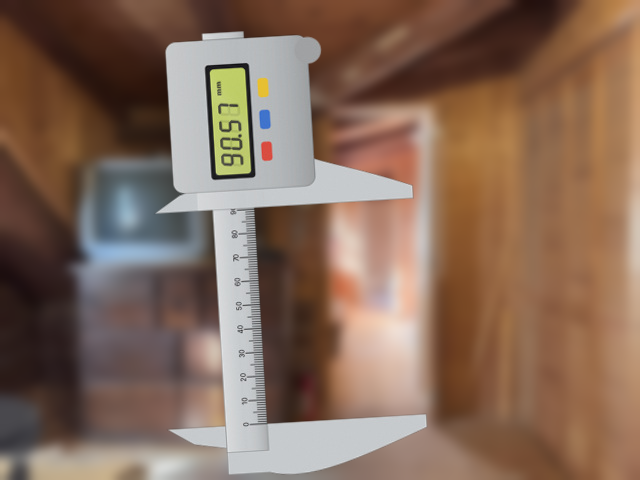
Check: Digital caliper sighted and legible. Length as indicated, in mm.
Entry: 90.57 mm
